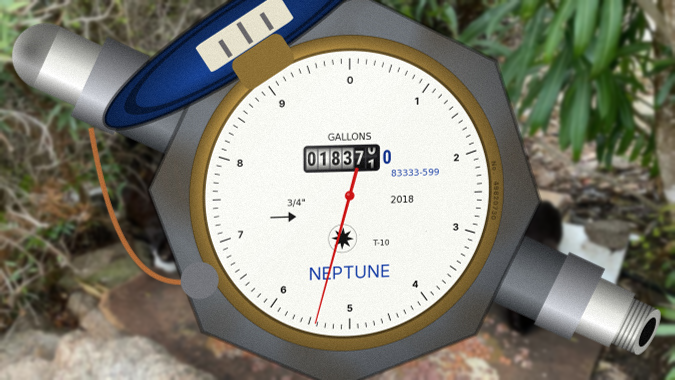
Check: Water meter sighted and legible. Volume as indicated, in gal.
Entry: 183705.4 gal
